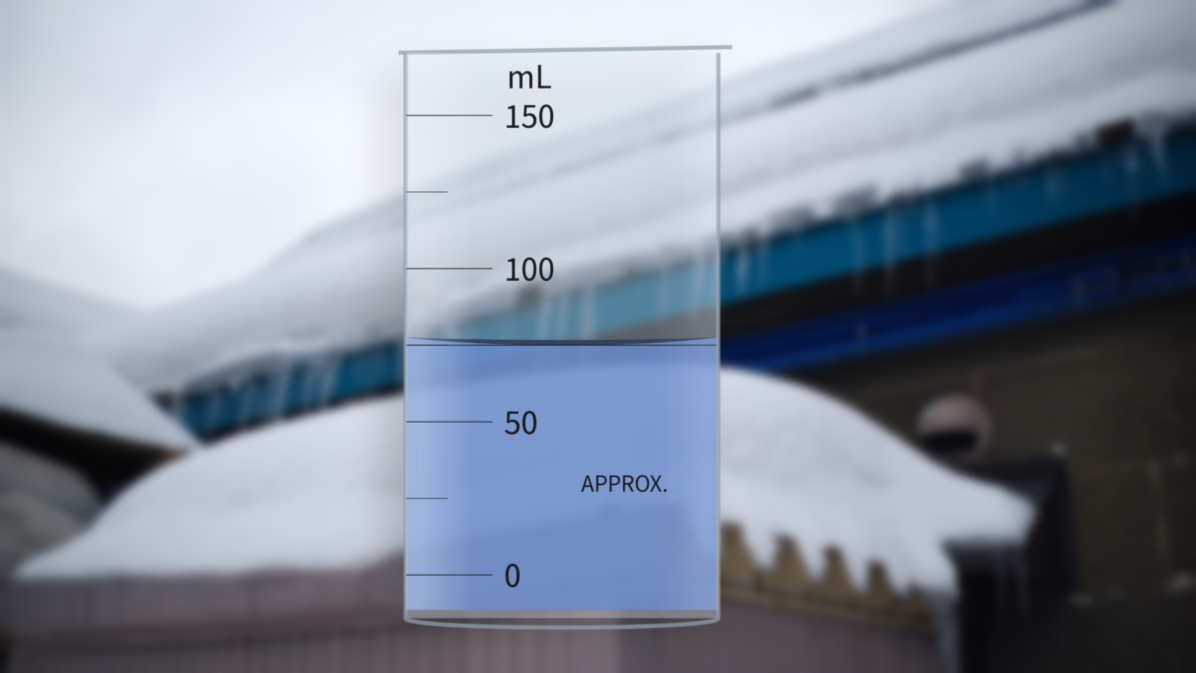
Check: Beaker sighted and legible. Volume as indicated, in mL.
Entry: 75 mL
